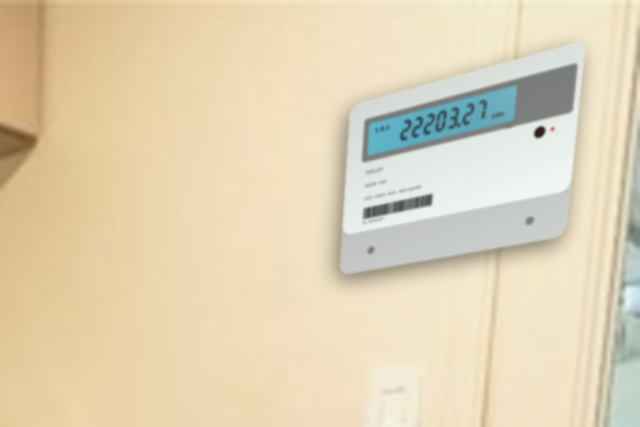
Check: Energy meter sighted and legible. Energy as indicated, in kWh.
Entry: 22203.27 kWh
